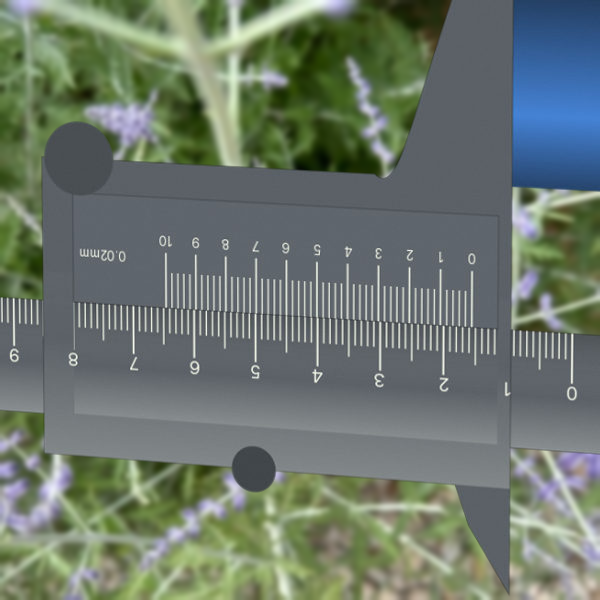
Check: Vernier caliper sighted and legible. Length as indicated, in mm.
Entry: 15.6 mm
